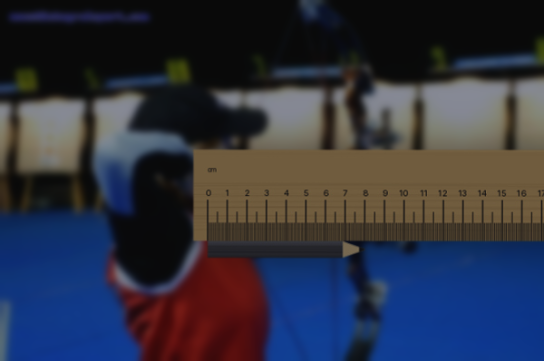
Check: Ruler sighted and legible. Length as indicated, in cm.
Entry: 8 cm
